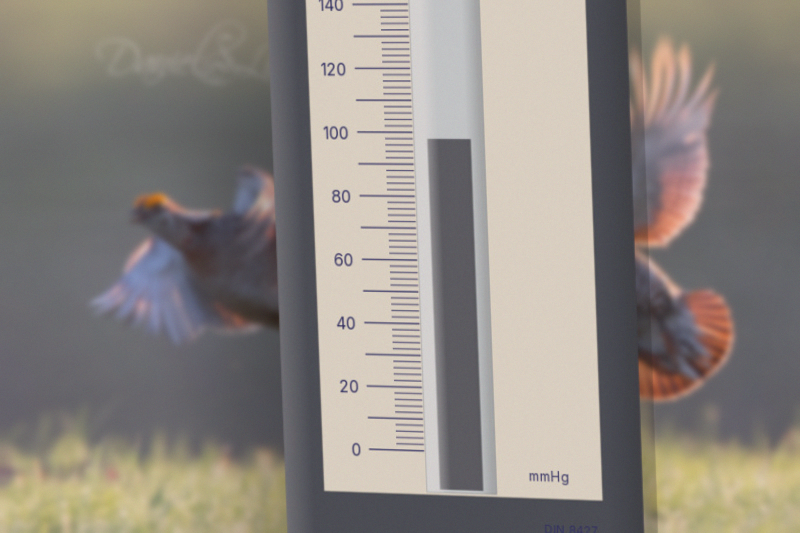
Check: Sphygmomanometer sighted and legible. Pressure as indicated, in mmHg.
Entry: 98 mmHg
